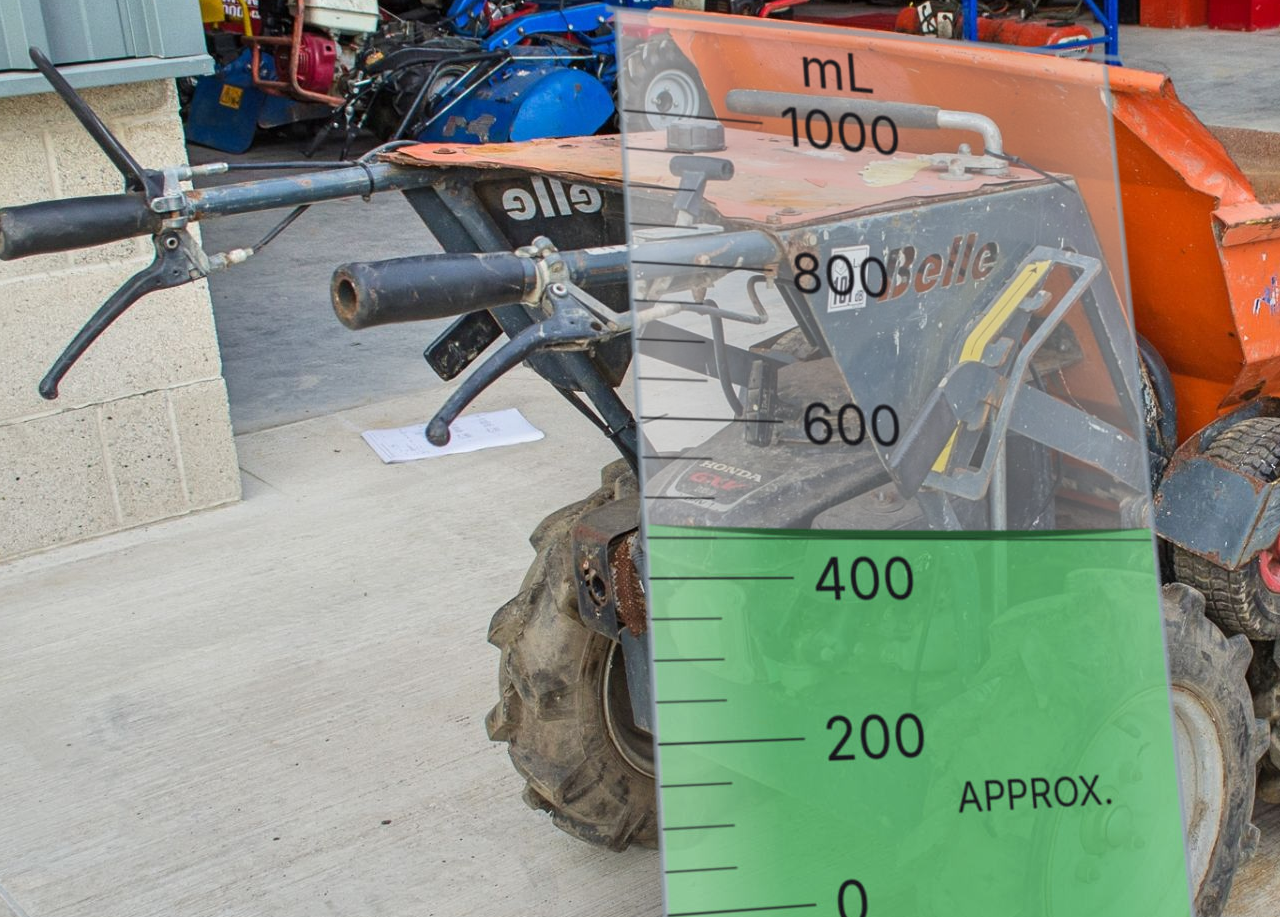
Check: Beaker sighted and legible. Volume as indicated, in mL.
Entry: 450 mL
